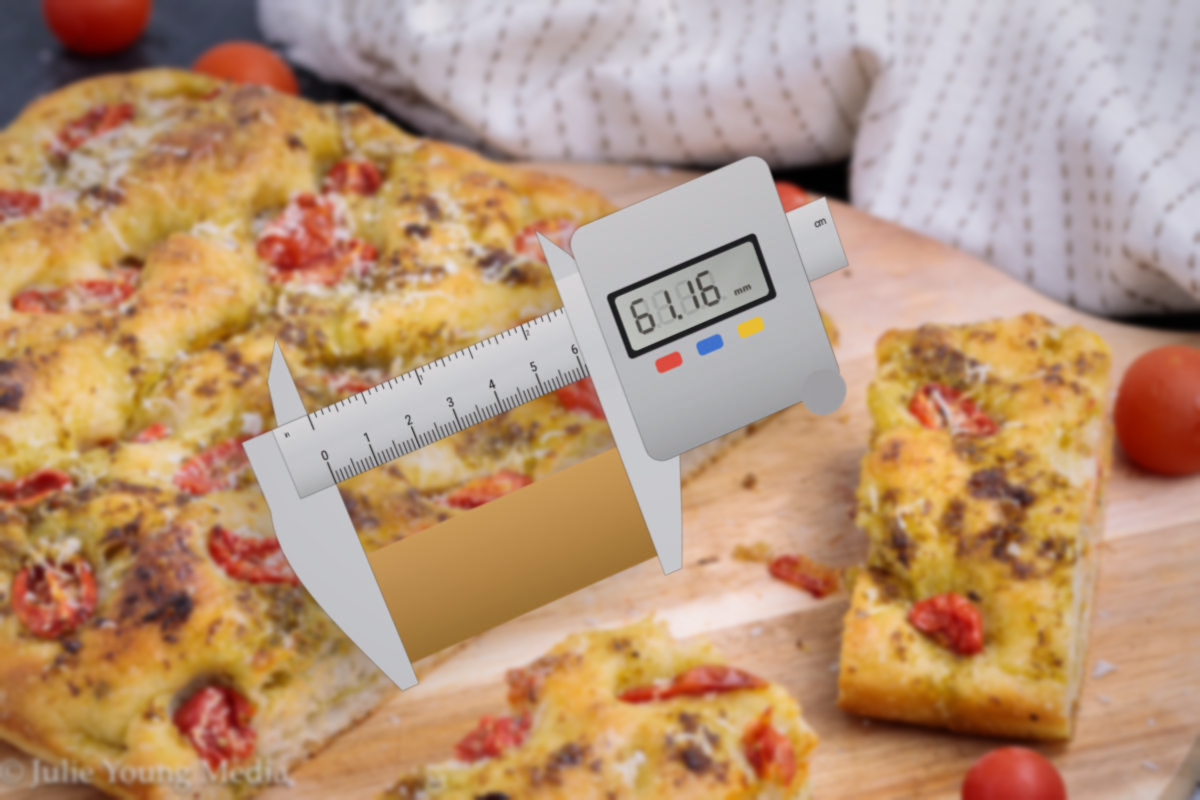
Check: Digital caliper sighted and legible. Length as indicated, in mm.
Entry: 61.16 mm
